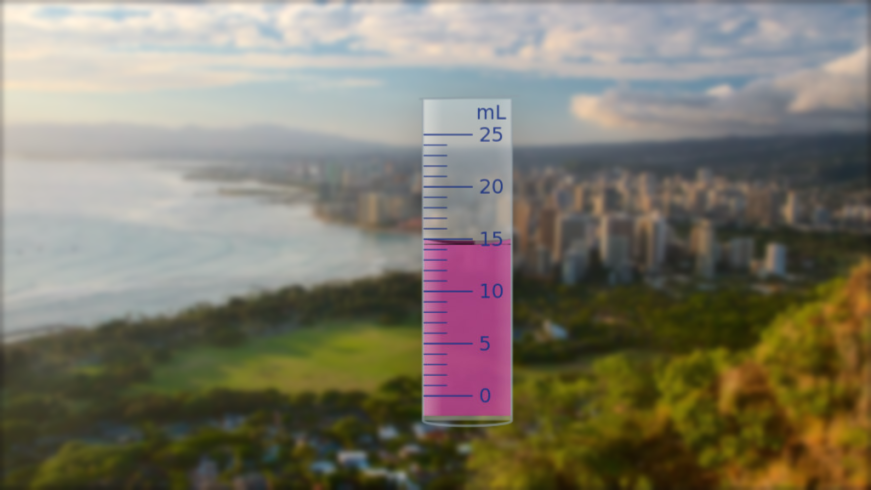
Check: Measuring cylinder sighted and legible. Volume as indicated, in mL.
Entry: 14.5 mL
